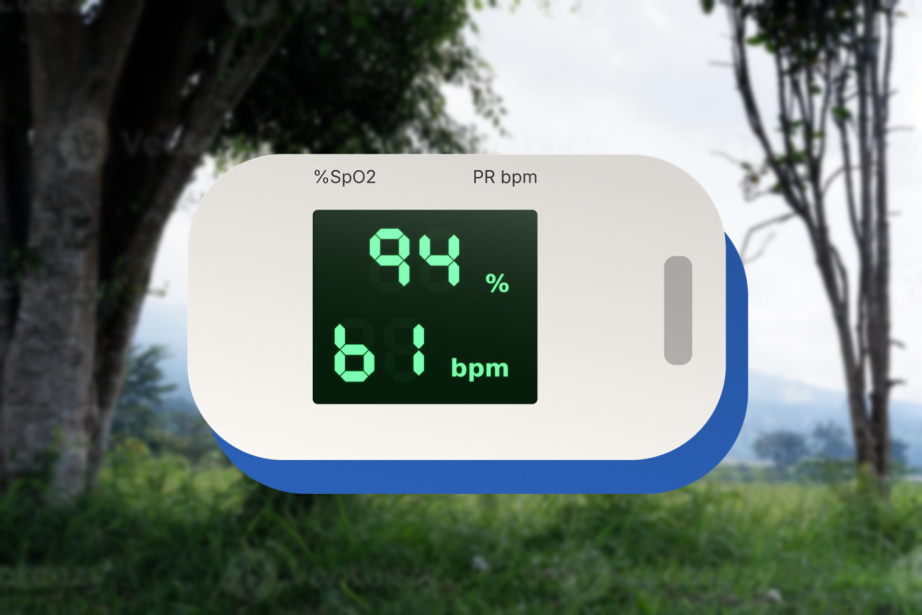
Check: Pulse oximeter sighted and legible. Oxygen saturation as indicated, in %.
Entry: 94 %
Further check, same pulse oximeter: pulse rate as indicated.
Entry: 61 bpm
